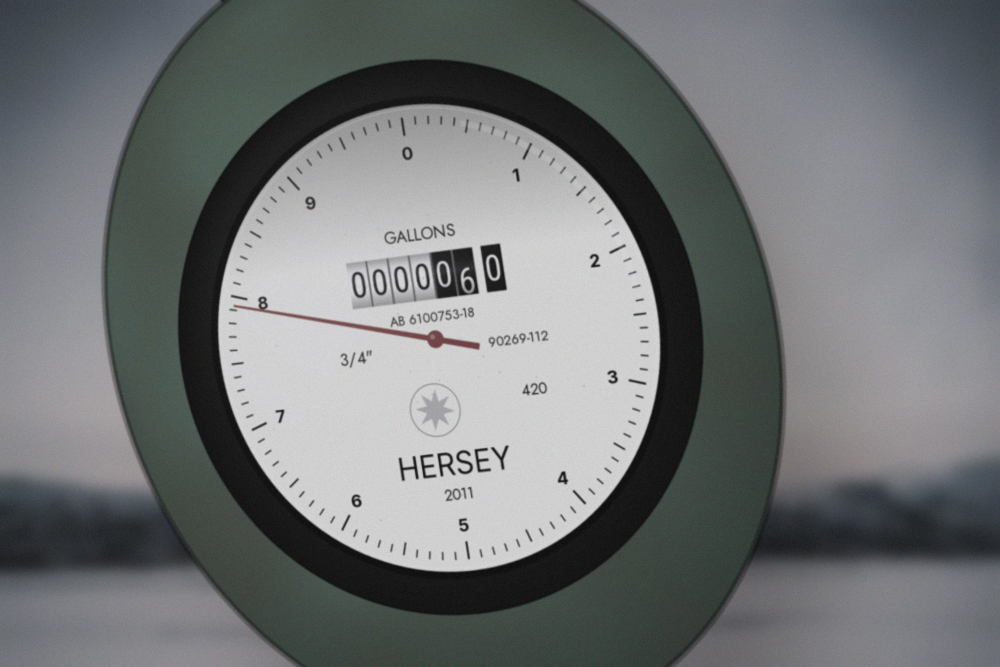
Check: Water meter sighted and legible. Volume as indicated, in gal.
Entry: 57.9 gal
